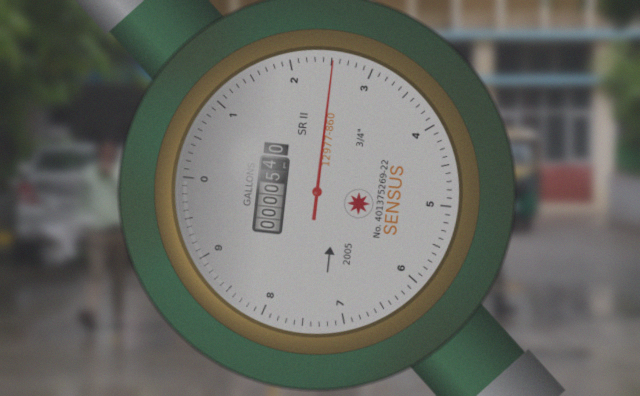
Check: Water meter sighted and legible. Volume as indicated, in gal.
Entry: 542.5 gal
